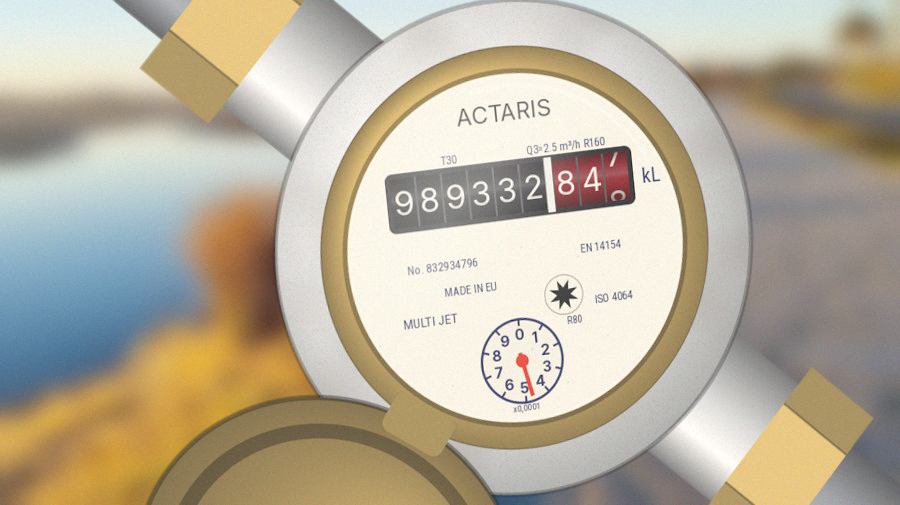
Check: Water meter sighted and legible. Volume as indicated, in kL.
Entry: 989332.8474 kL
